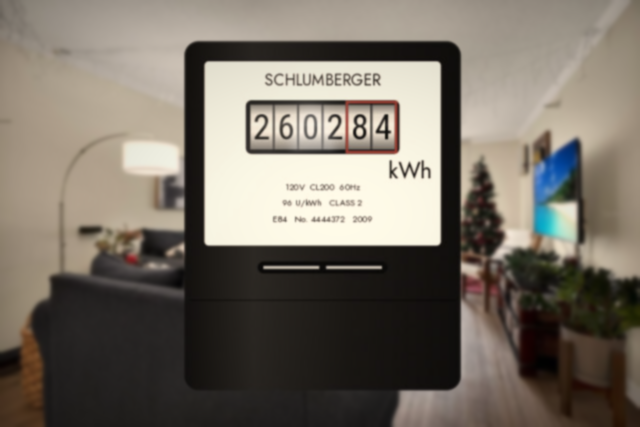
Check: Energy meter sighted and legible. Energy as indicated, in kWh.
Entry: 2602.84 kWh
